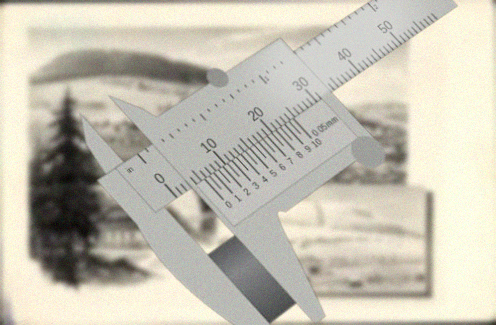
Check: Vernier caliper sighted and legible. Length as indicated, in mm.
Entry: 5.6 mm
